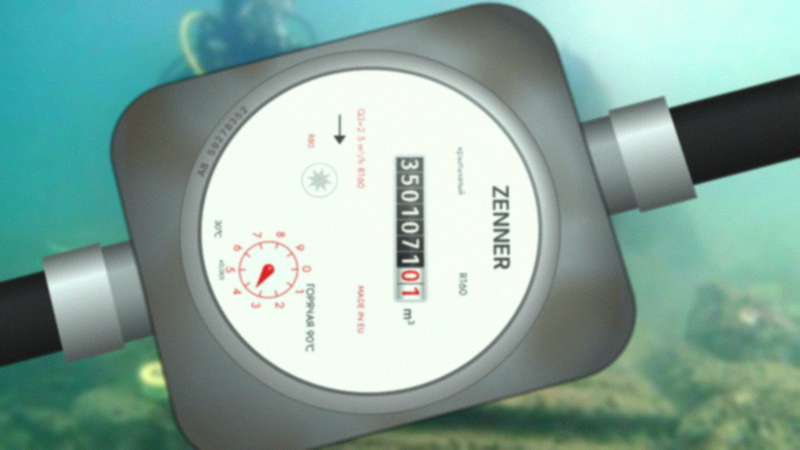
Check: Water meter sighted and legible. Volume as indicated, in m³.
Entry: 3501071.013 m³
